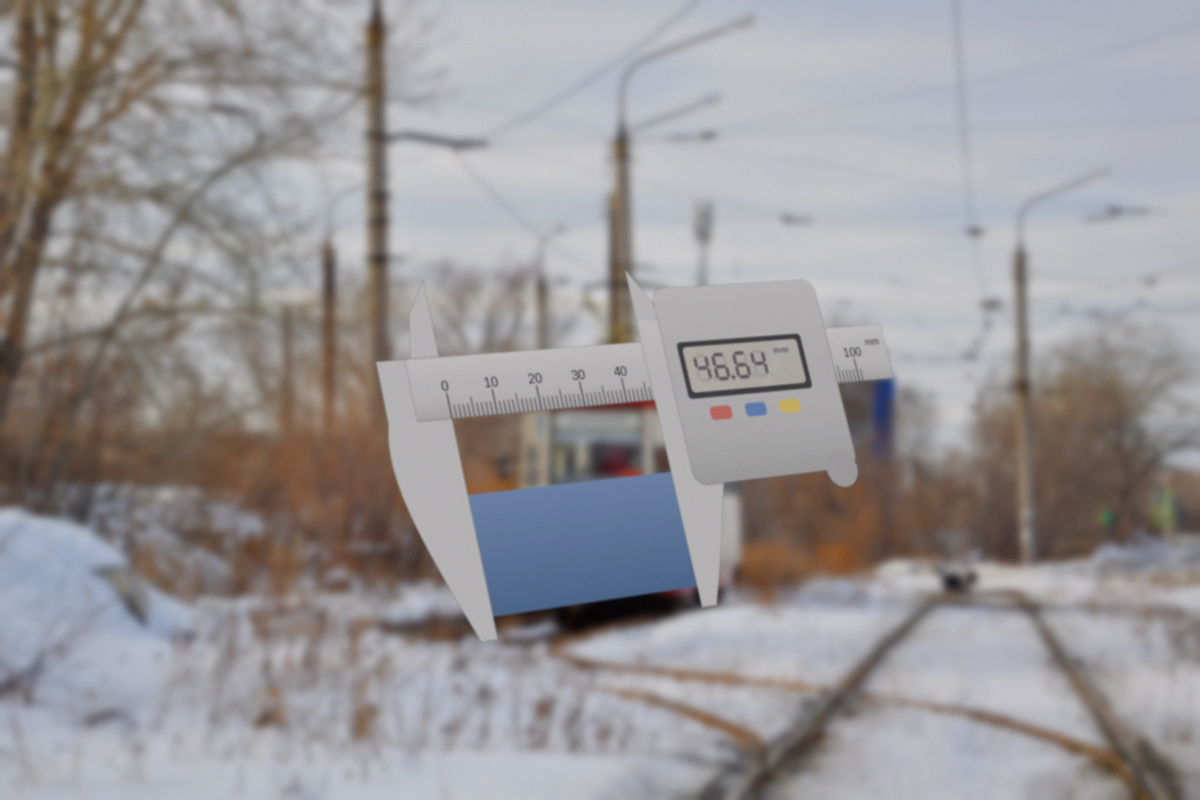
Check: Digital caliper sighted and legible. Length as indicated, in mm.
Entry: 46.64 mm
